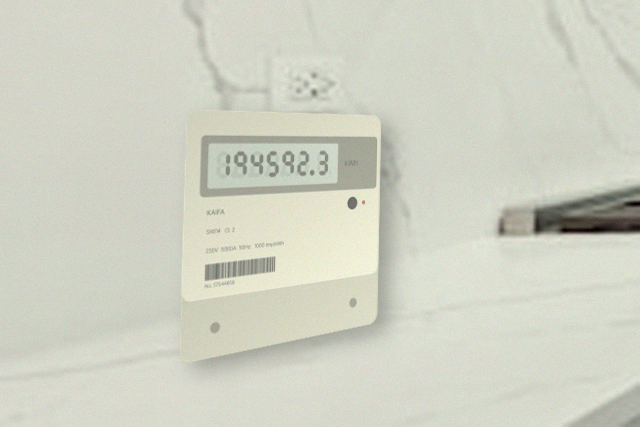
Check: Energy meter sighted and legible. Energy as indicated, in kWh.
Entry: 194592.3 kWh
